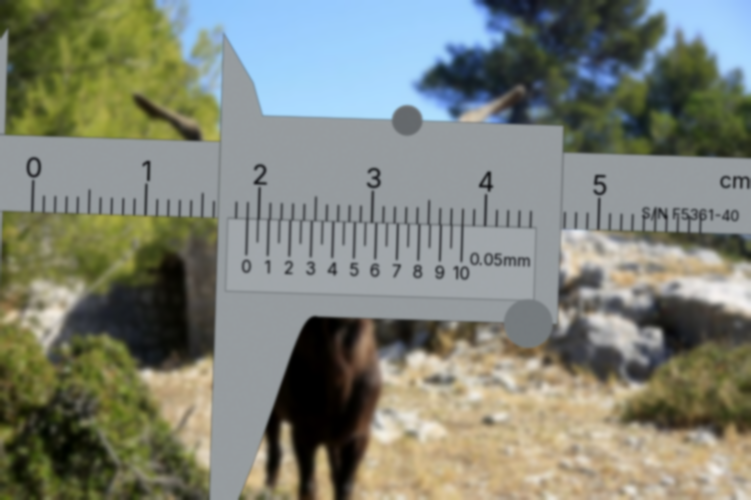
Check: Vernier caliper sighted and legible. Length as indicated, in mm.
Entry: 19.0 mm
